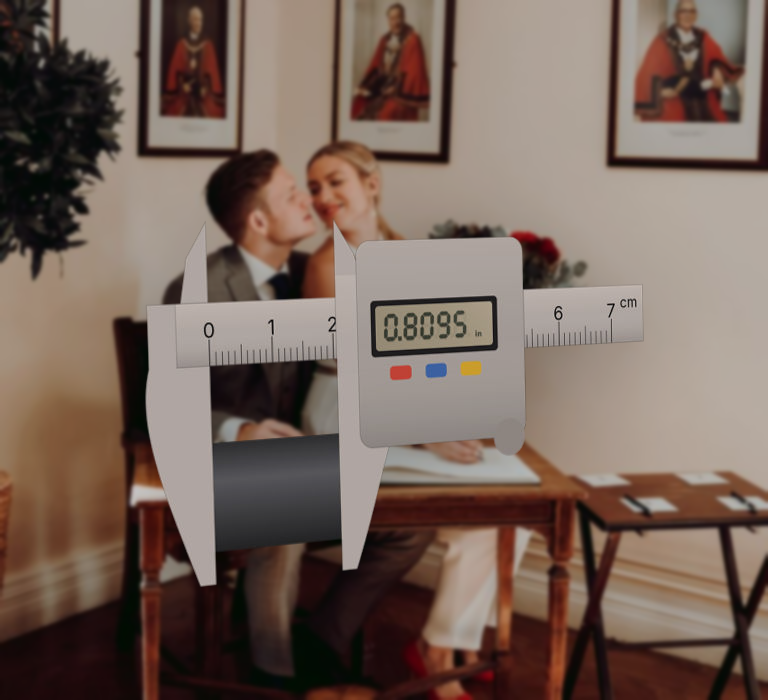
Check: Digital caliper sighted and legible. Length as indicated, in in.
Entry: 0.8095 in
